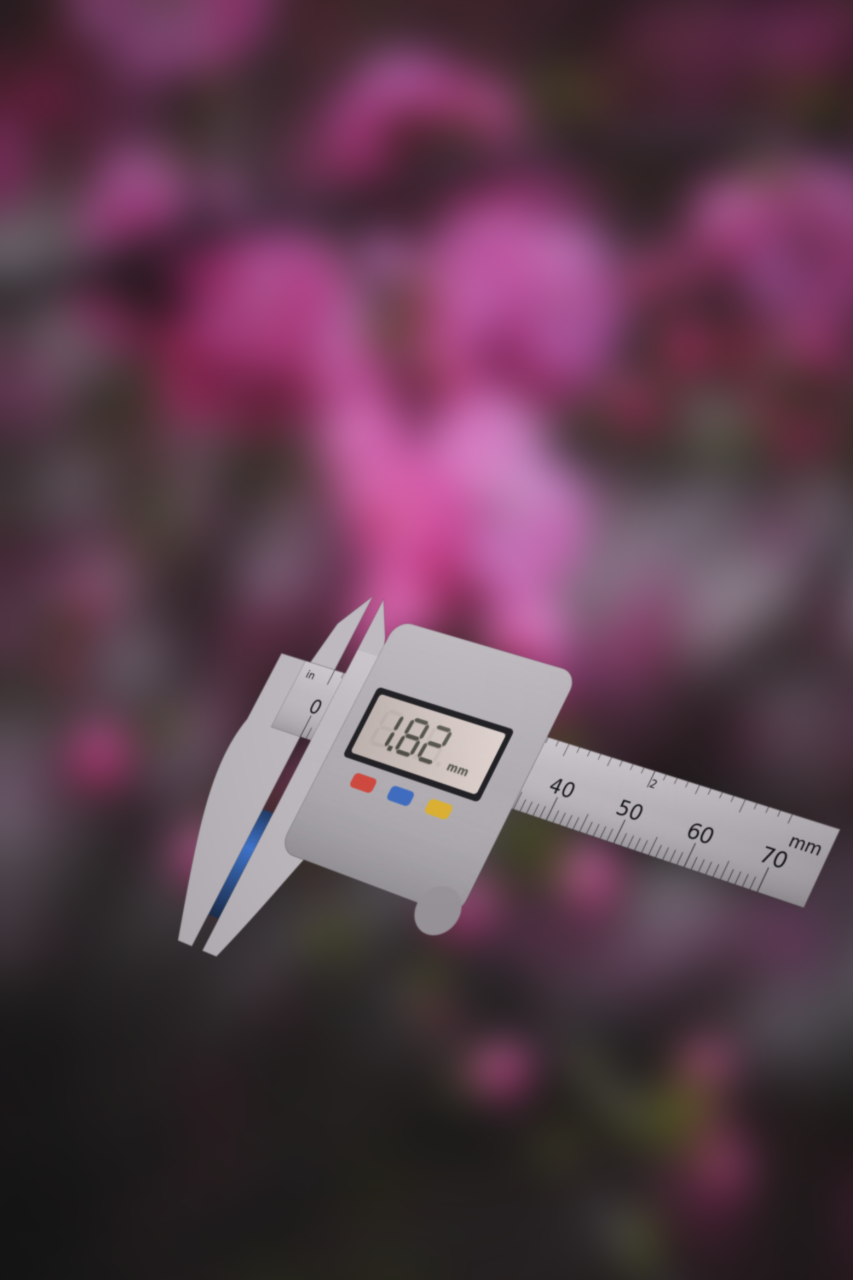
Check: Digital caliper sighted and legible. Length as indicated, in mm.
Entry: 1.82 mm
